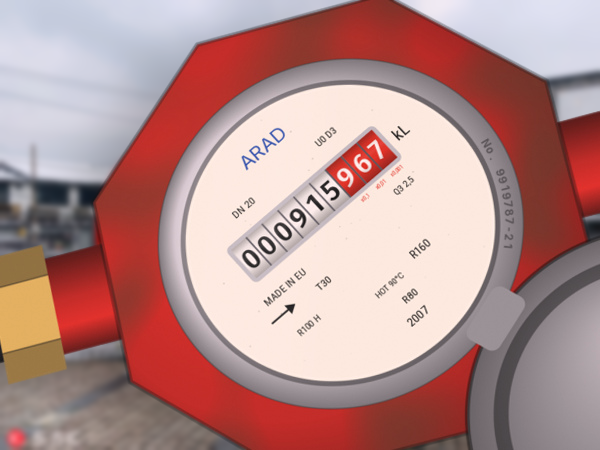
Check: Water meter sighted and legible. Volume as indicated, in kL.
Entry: 915.967 kL
